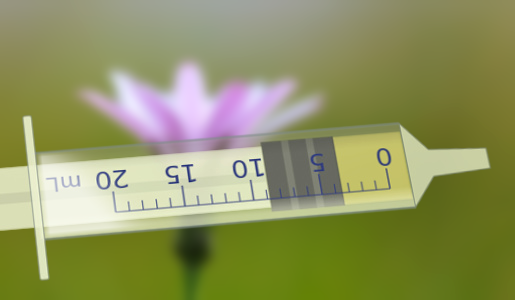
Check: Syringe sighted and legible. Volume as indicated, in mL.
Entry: 3.5 mL
